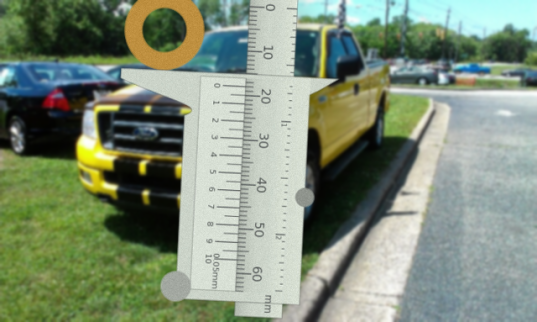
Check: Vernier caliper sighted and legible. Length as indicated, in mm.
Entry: 18.0 mm
